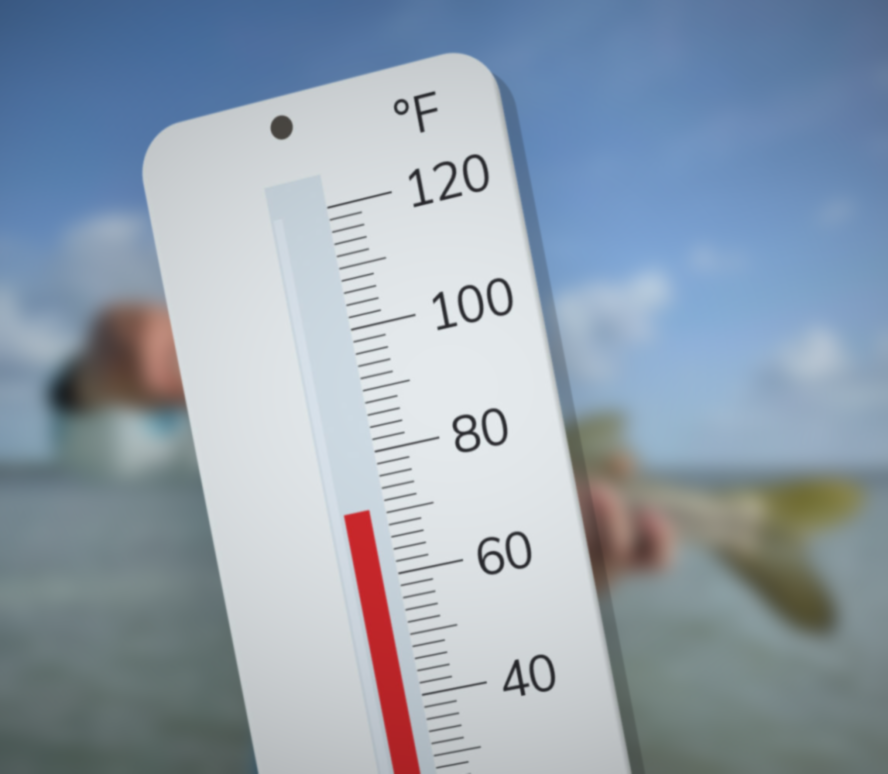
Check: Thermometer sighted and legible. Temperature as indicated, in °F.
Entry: 71 °F
